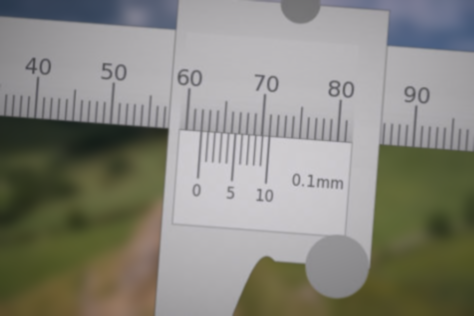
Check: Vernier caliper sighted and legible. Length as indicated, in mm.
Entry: 62.0 mm
